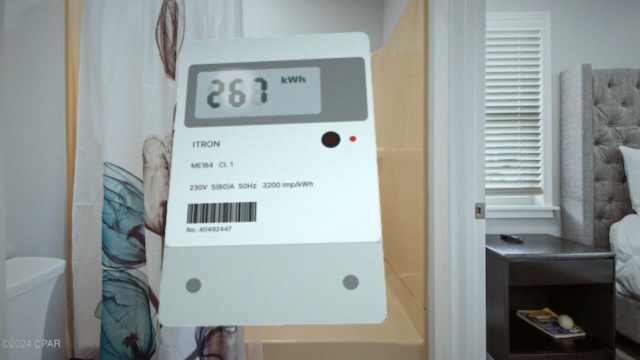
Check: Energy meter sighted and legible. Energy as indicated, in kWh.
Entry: 267 kWh
